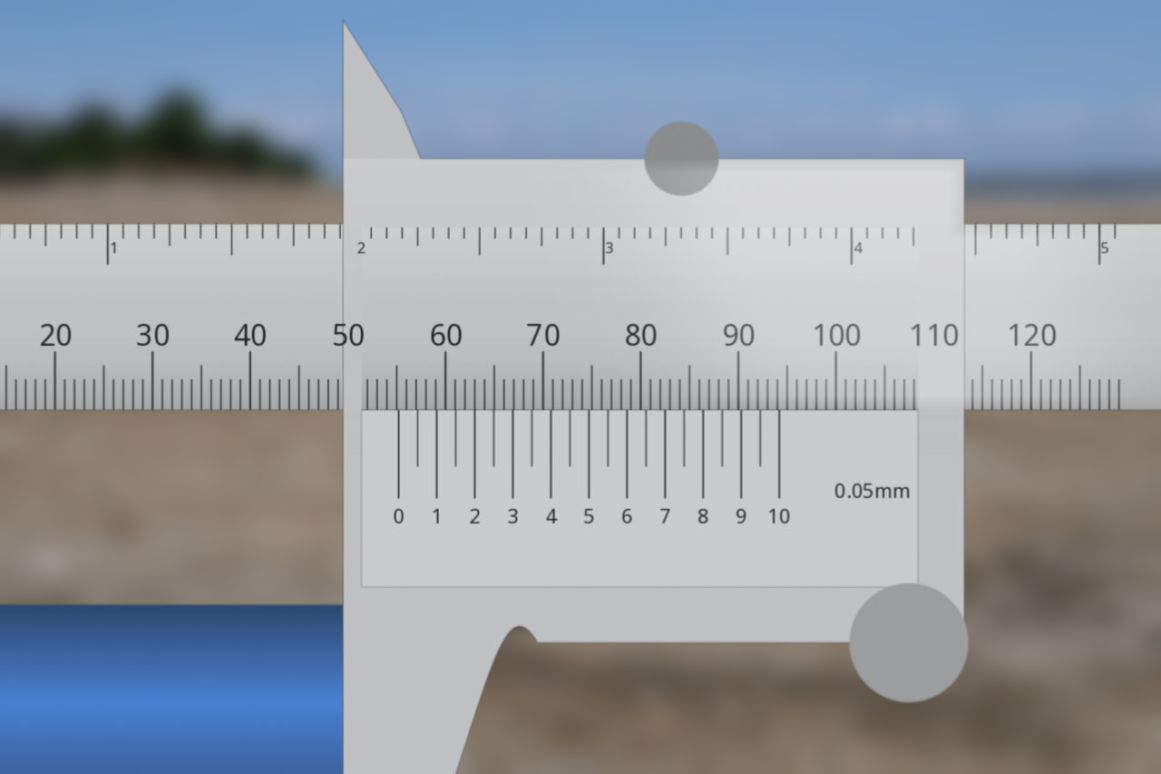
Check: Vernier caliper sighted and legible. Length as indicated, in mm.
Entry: 55.2 mm
